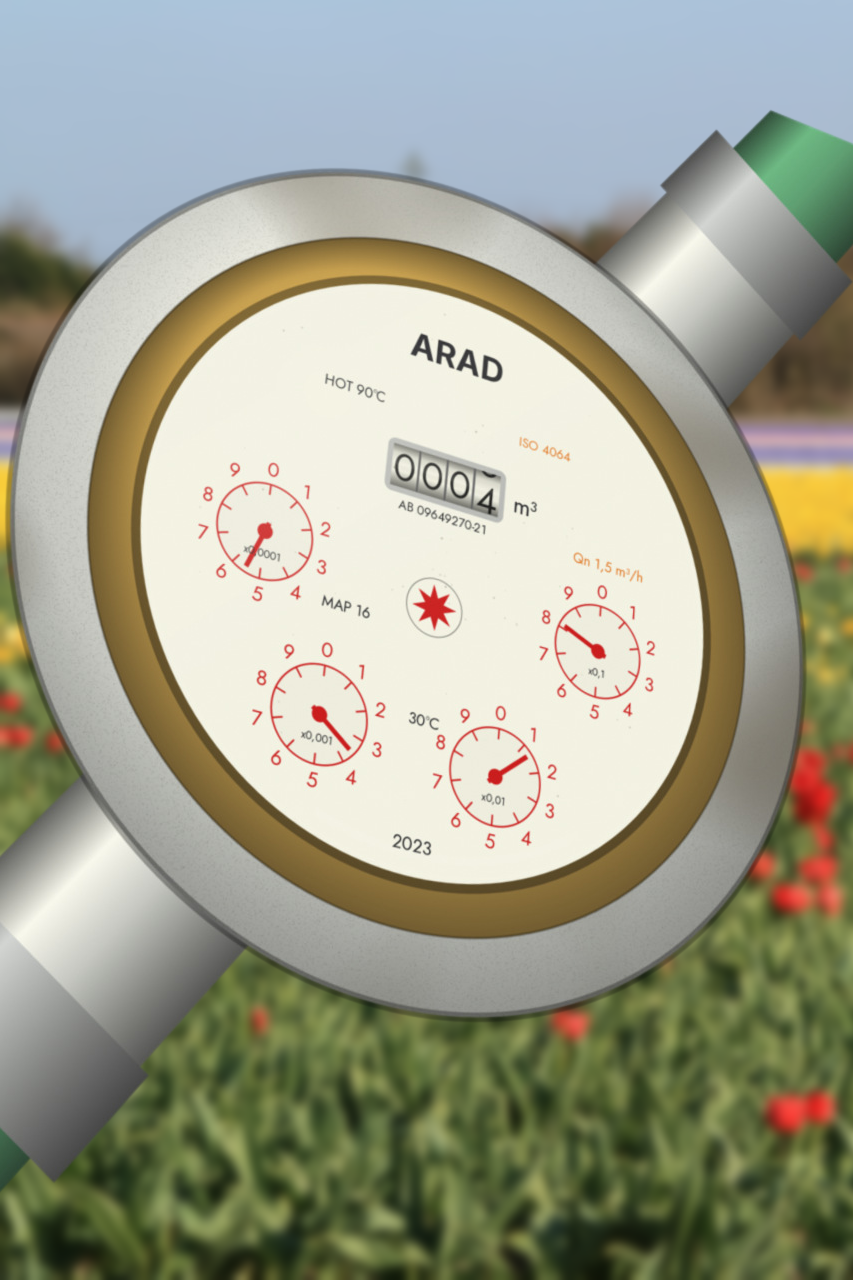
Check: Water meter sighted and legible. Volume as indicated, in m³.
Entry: 3.8135 m³
